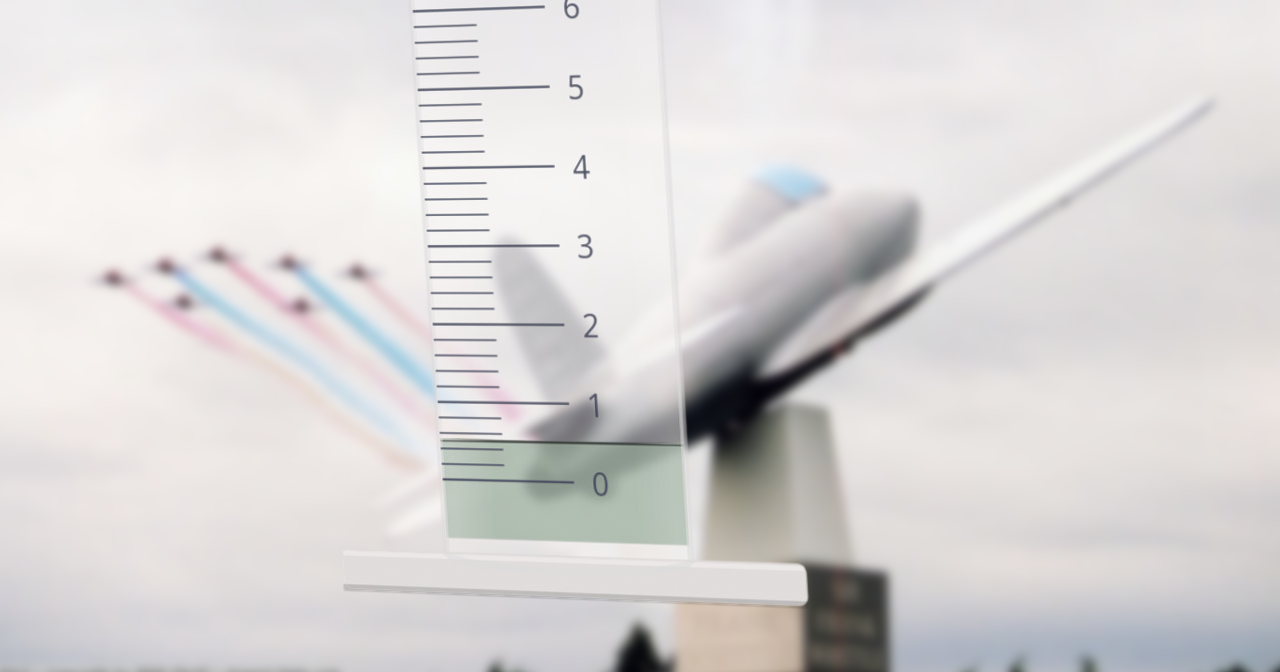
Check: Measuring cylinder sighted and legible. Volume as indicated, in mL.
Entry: 0.5 mL
